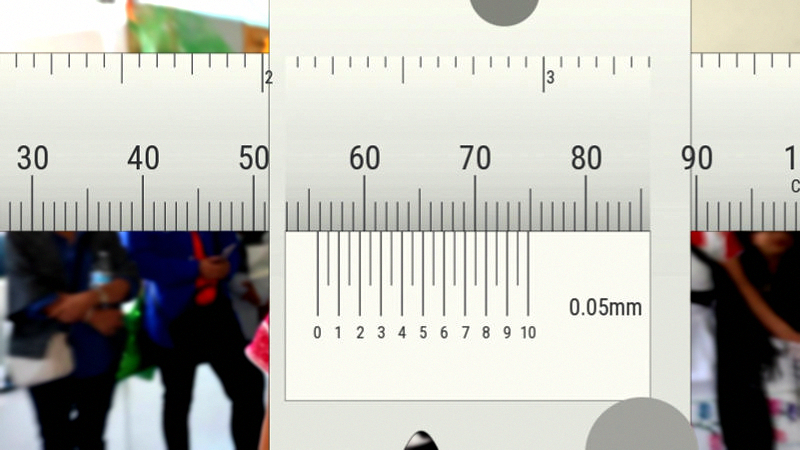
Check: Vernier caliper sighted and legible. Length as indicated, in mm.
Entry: 55.8 mm
